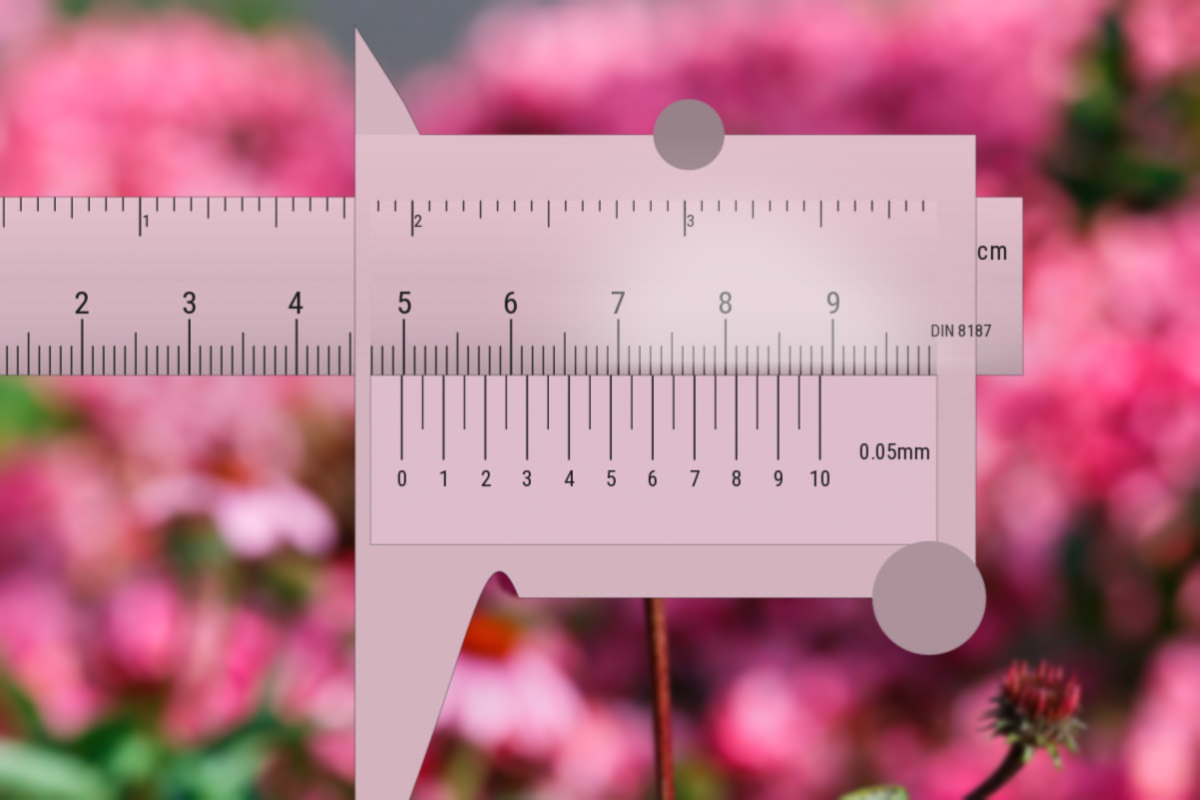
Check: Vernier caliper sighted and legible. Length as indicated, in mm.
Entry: 49.8 mm
